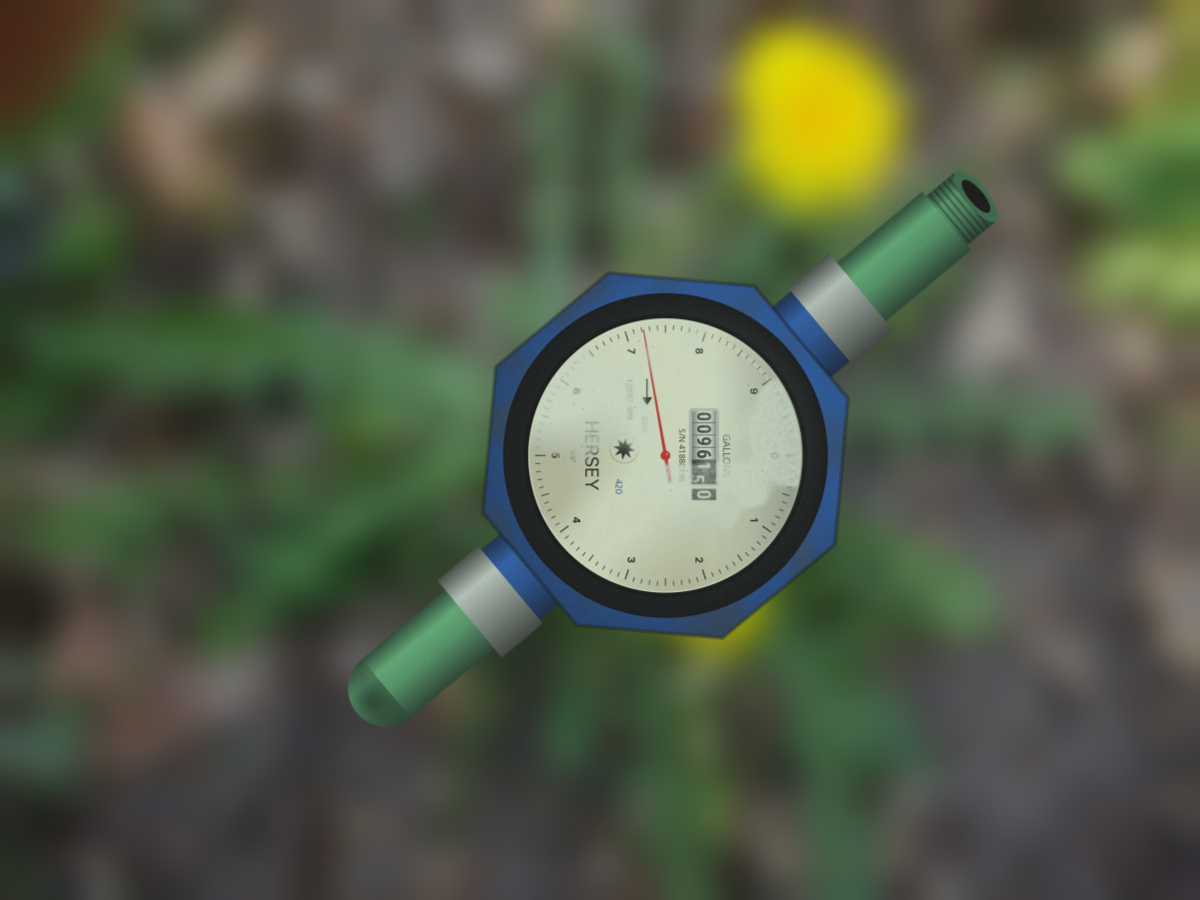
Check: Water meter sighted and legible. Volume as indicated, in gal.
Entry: 96147.2 gal
